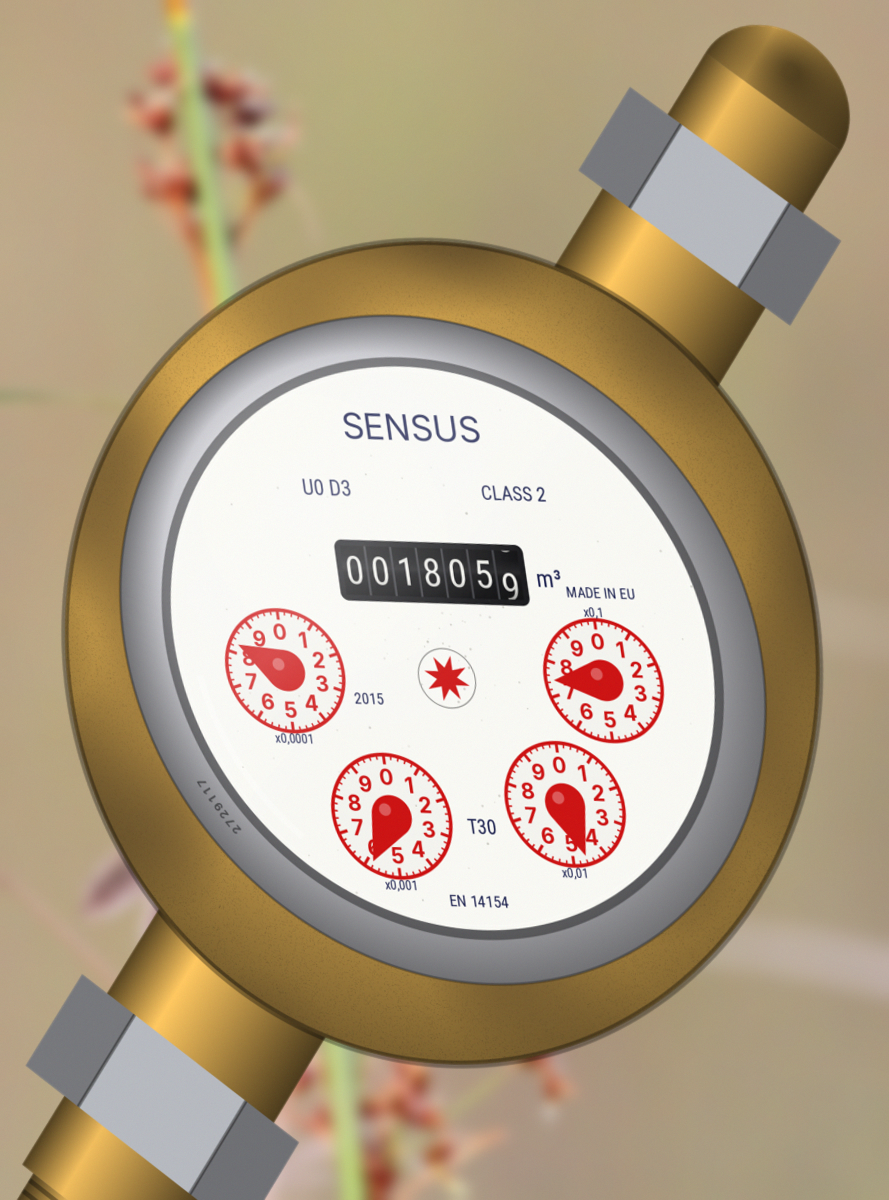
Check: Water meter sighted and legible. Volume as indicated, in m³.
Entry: 18058.7458 m³
